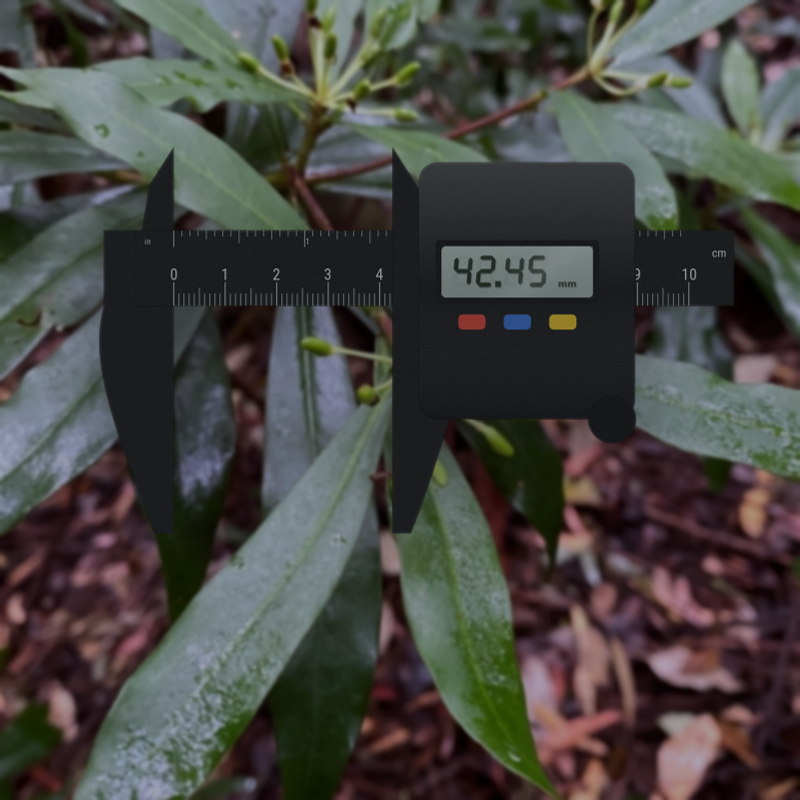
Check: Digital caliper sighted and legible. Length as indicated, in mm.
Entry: 42.45 mm
